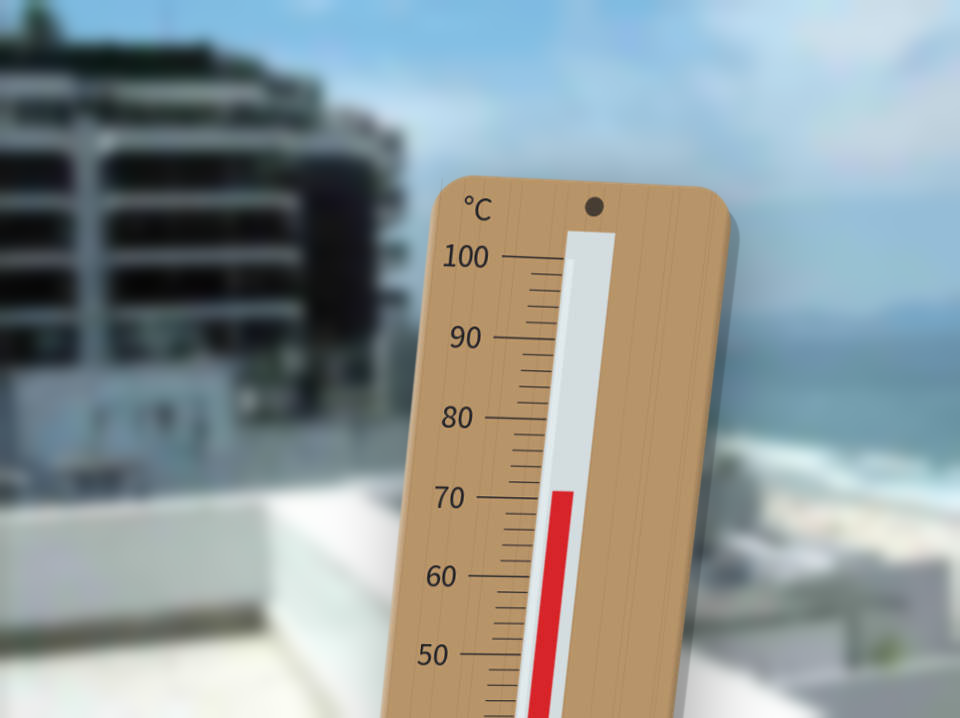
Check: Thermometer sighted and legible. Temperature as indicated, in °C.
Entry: 71 °C
